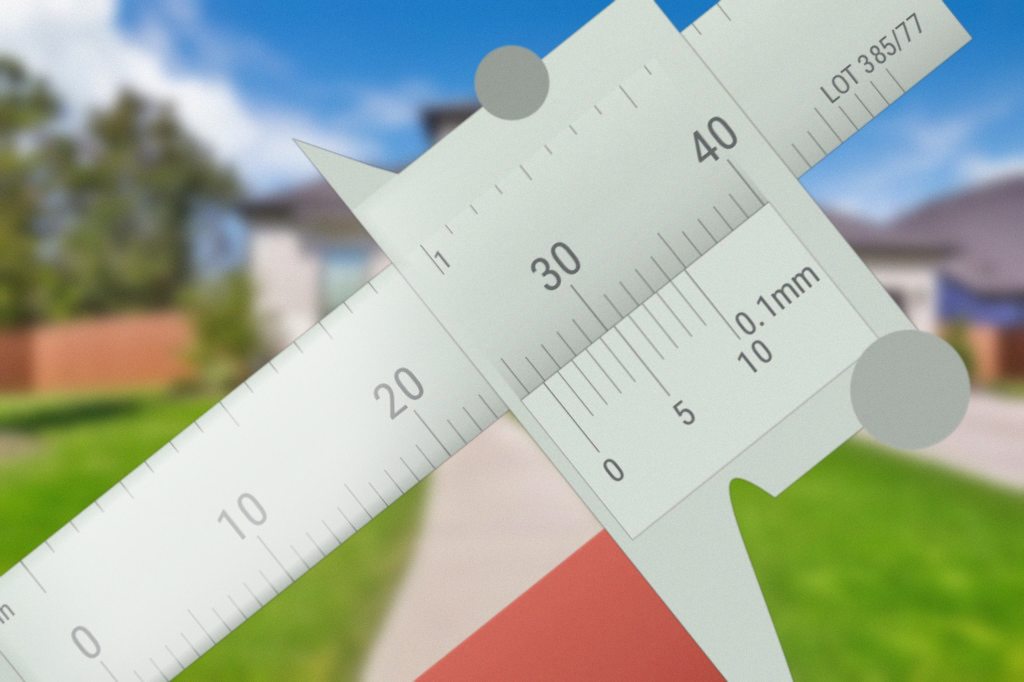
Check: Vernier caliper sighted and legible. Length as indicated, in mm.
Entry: 25.9 mm
